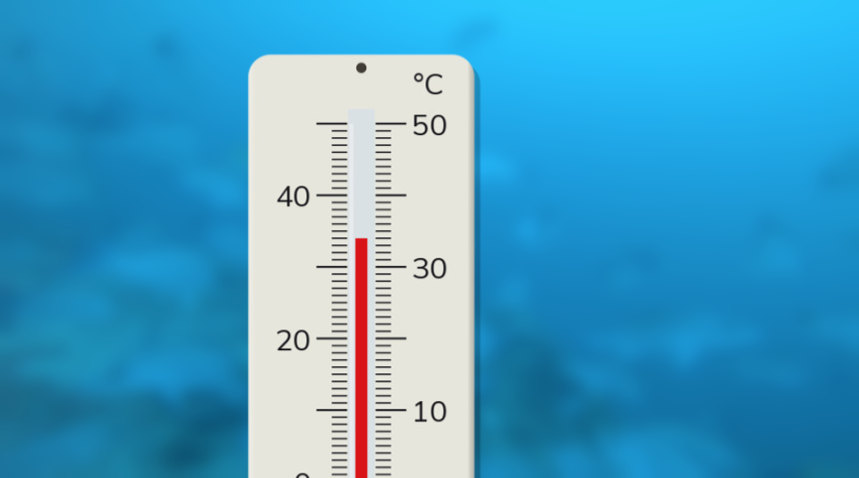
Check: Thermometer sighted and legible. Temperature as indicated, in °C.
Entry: 34 °C
